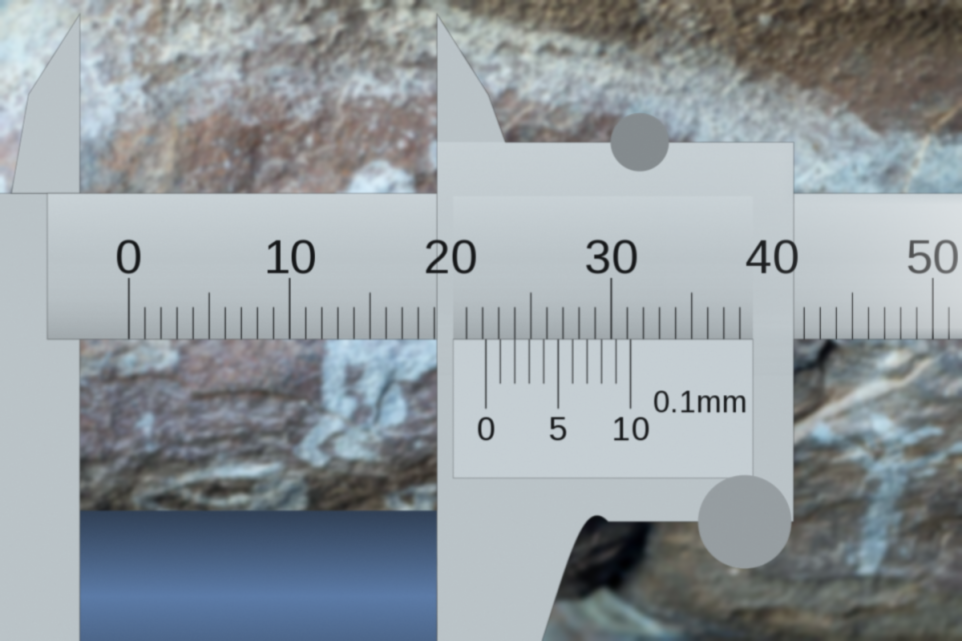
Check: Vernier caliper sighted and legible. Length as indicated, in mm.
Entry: 22.2 mm
